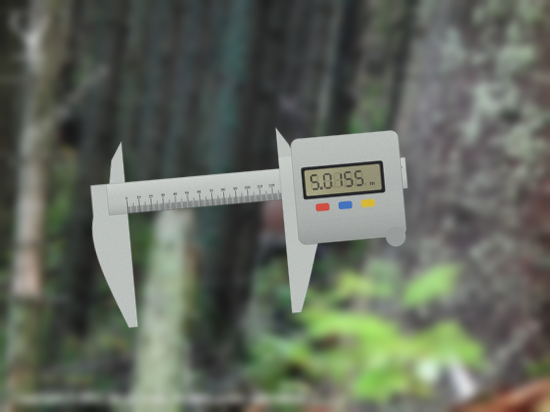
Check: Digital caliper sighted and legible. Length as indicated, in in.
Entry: 5.0155 in
